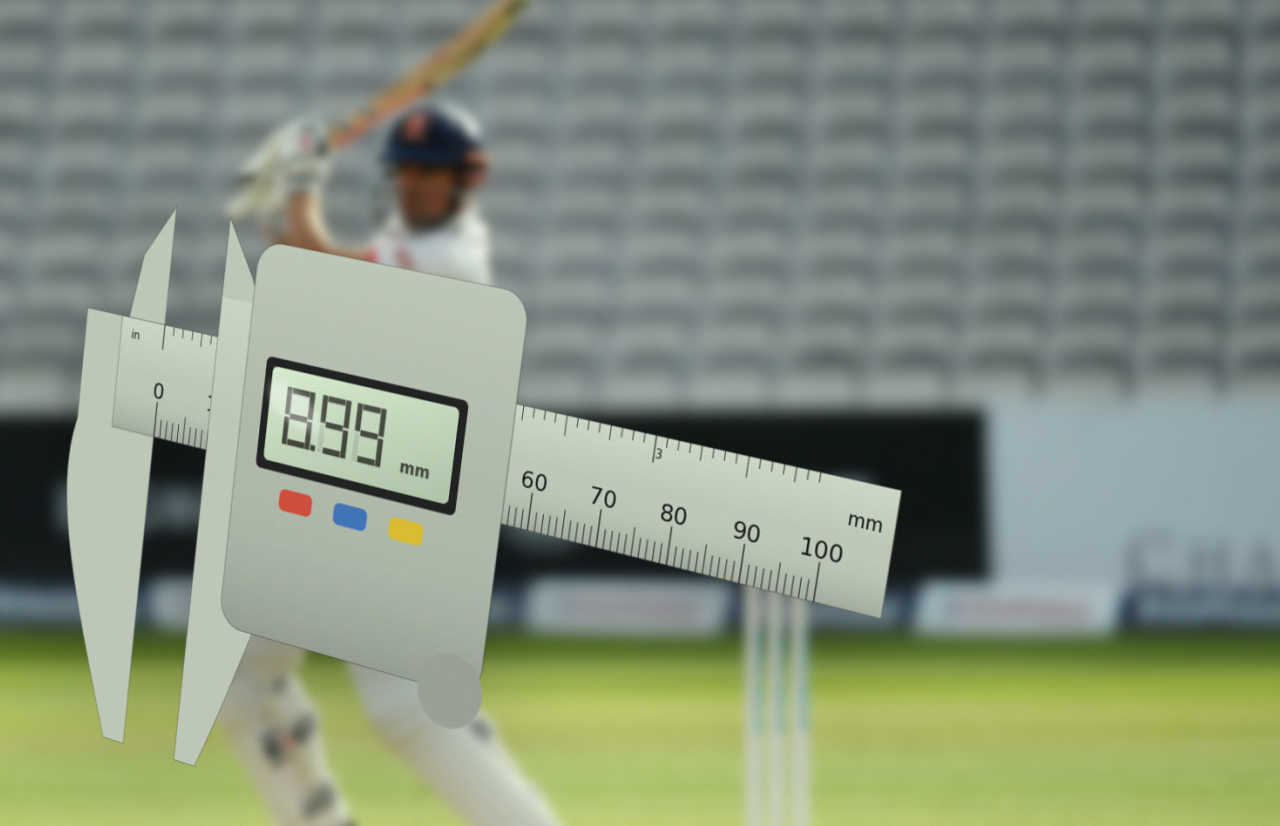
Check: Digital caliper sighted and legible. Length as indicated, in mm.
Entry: 8.99 mm
